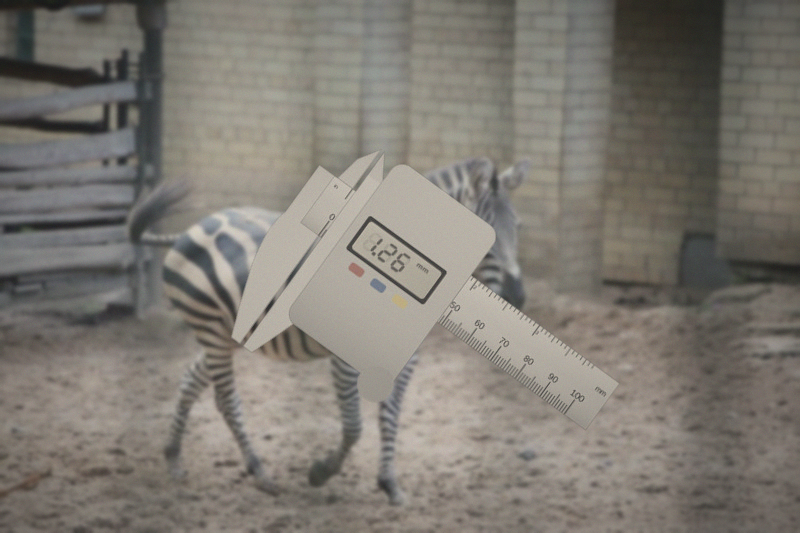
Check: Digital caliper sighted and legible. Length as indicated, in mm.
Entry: 1.26 mm
